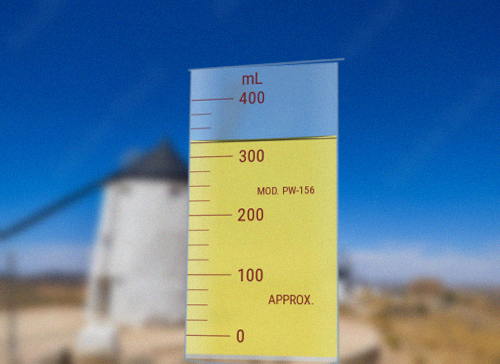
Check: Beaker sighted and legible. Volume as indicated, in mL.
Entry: 325 mL
